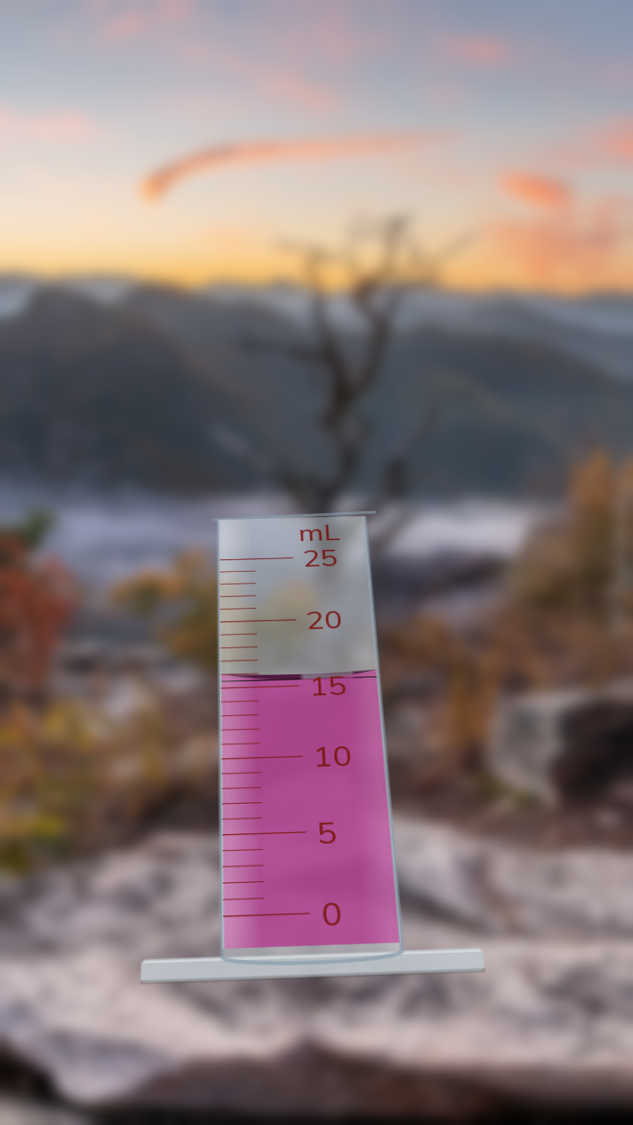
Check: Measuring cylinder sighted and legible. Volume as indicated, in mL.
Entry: 15.5 mL
